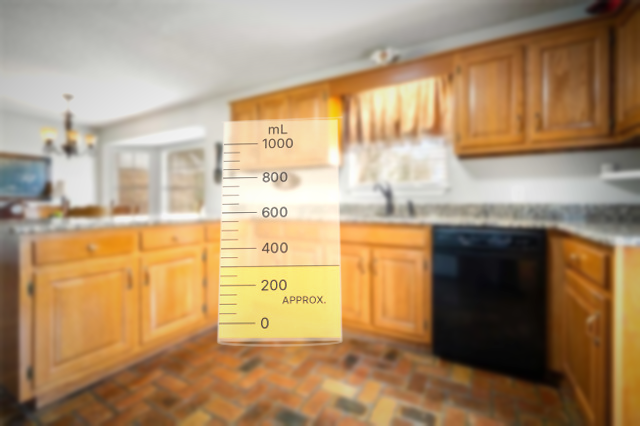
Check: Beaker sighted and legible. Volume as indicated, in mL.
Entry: 300 mL
